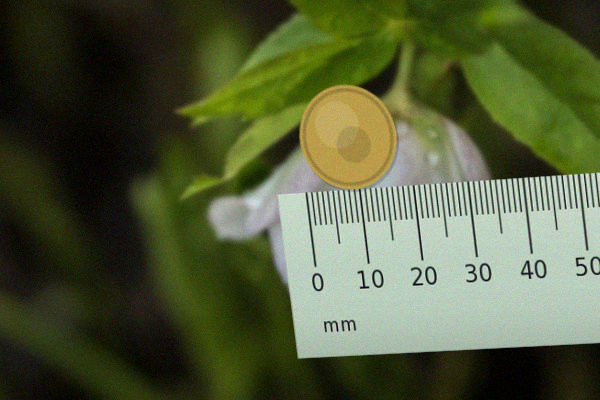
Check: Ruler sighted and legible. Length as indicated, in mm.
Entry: 18 mm
